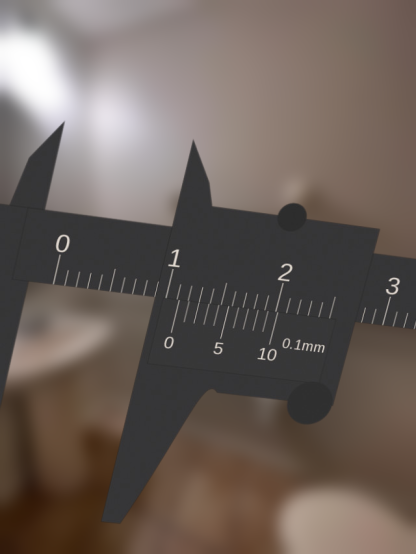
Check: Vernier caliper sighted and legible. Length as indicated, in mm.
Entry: 11.2 mm
